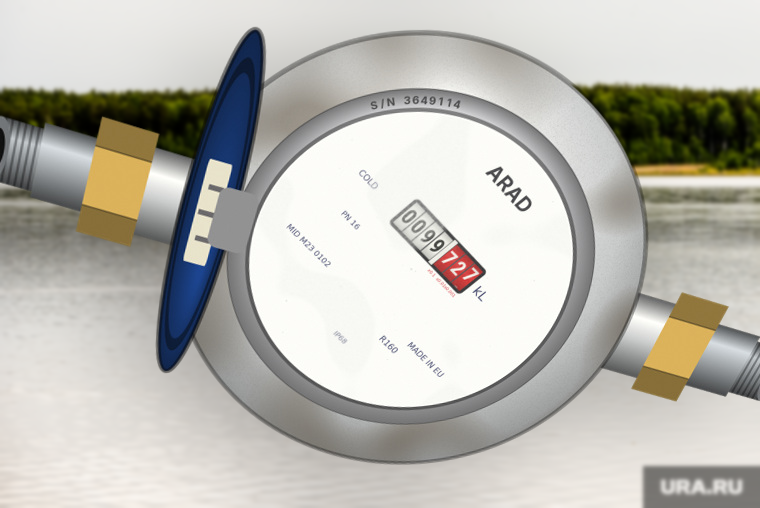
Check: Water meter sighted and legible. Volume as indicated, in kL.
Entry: 99.727 kL
